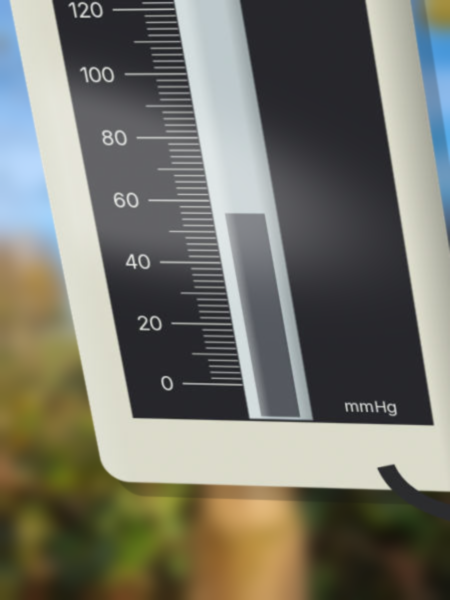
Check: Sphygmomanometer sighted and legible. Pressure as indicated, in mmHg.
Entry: 56 mmHg
